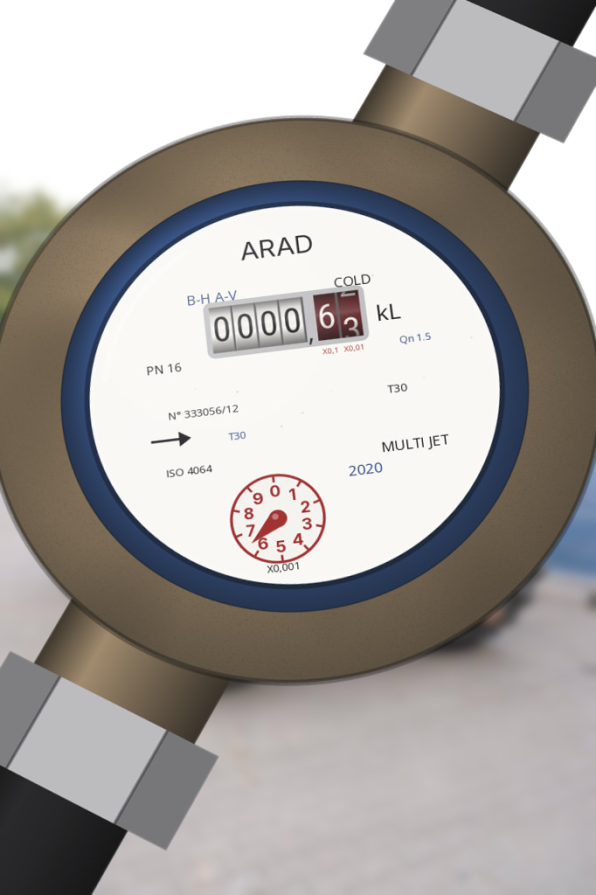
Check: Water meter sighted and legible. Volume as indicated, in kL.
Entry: 0.626 kL
